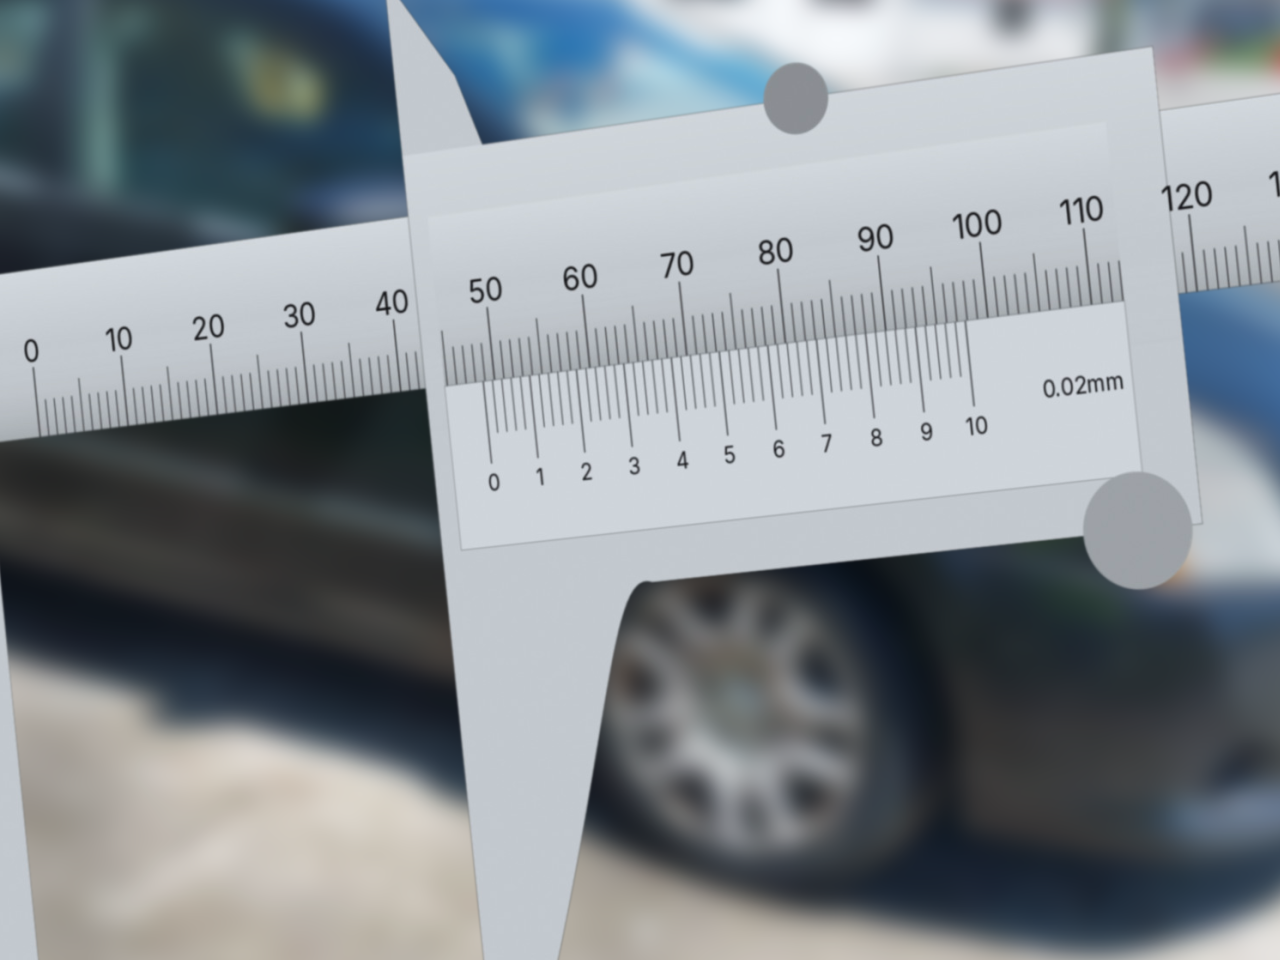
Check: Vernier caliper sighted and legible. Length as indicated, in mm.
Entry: 48.8 mm
